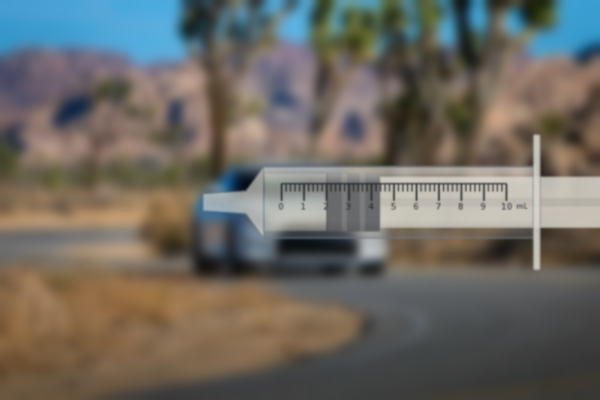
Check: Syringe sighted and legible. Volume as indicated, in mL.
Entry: 2 mL
